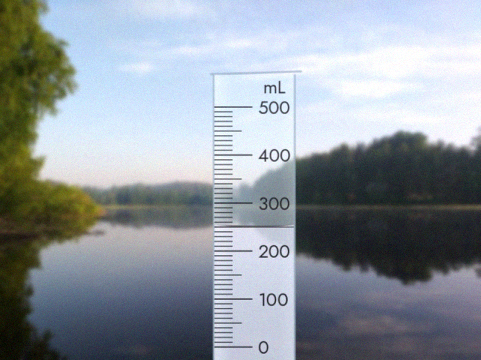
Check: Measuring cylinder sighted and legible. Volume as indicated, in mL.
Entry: 250 mL
